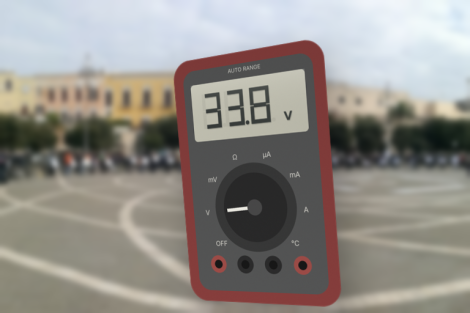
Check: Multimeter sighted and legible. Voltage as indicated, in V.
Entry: 33.8 V
